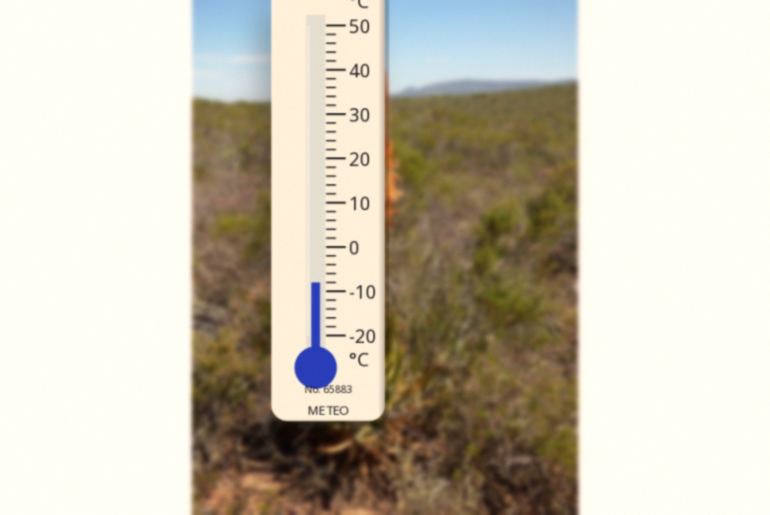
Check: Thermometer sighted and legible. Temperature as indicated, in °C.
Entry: -8 °C
